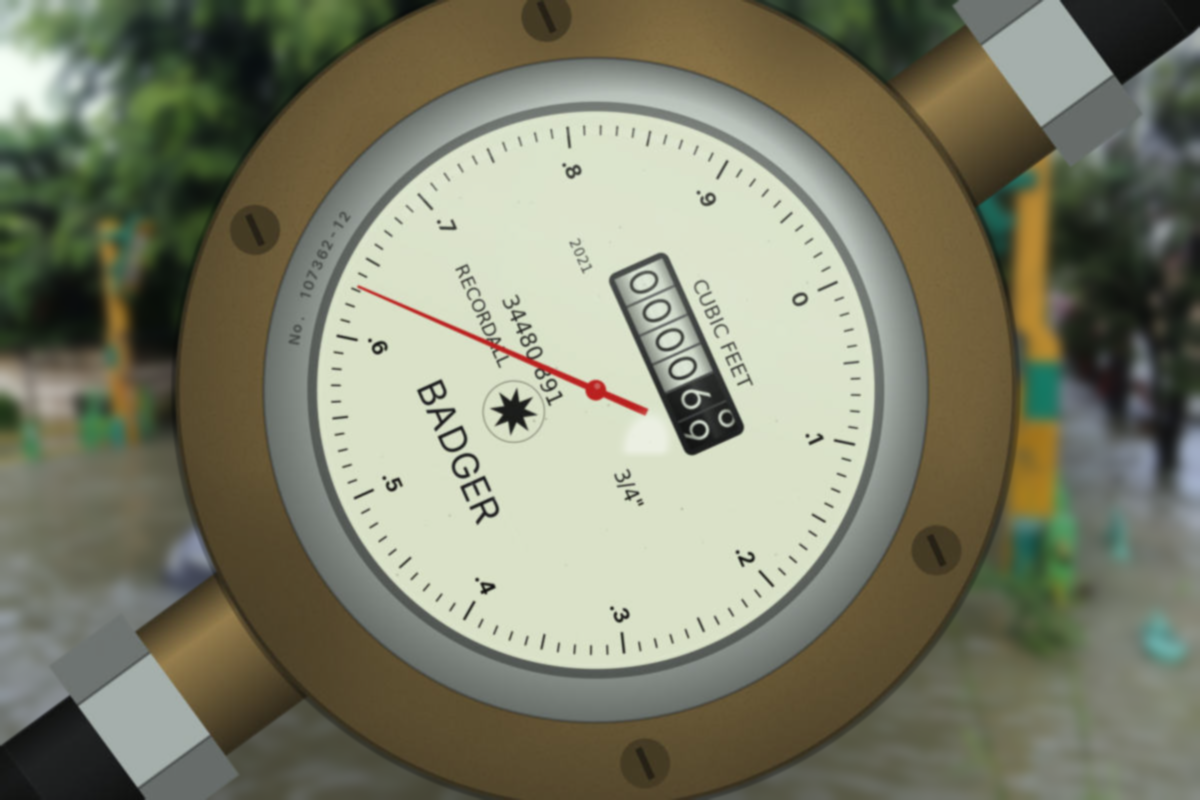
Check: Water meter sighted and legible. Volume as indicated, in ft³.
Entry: 68.63 ft³
